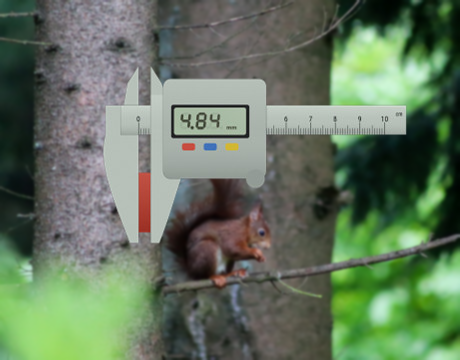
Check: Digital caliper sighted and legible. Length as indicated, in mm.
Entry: 4.84 mm
